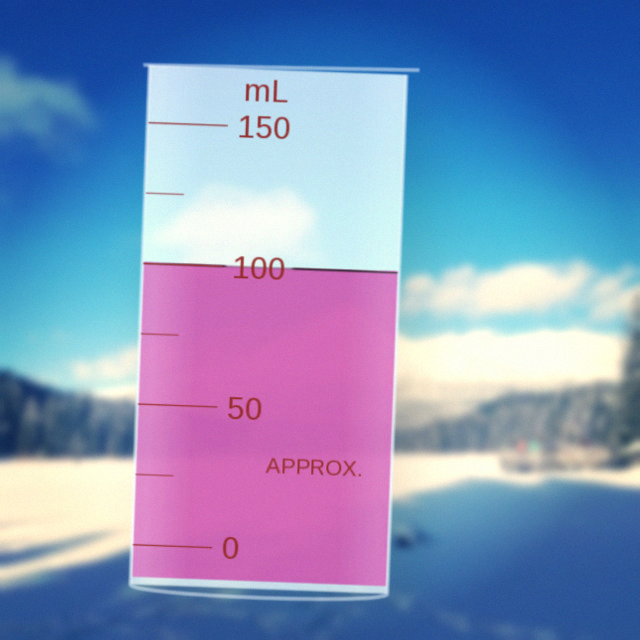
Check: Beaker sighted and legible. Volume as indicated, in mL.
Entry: 100 mL
